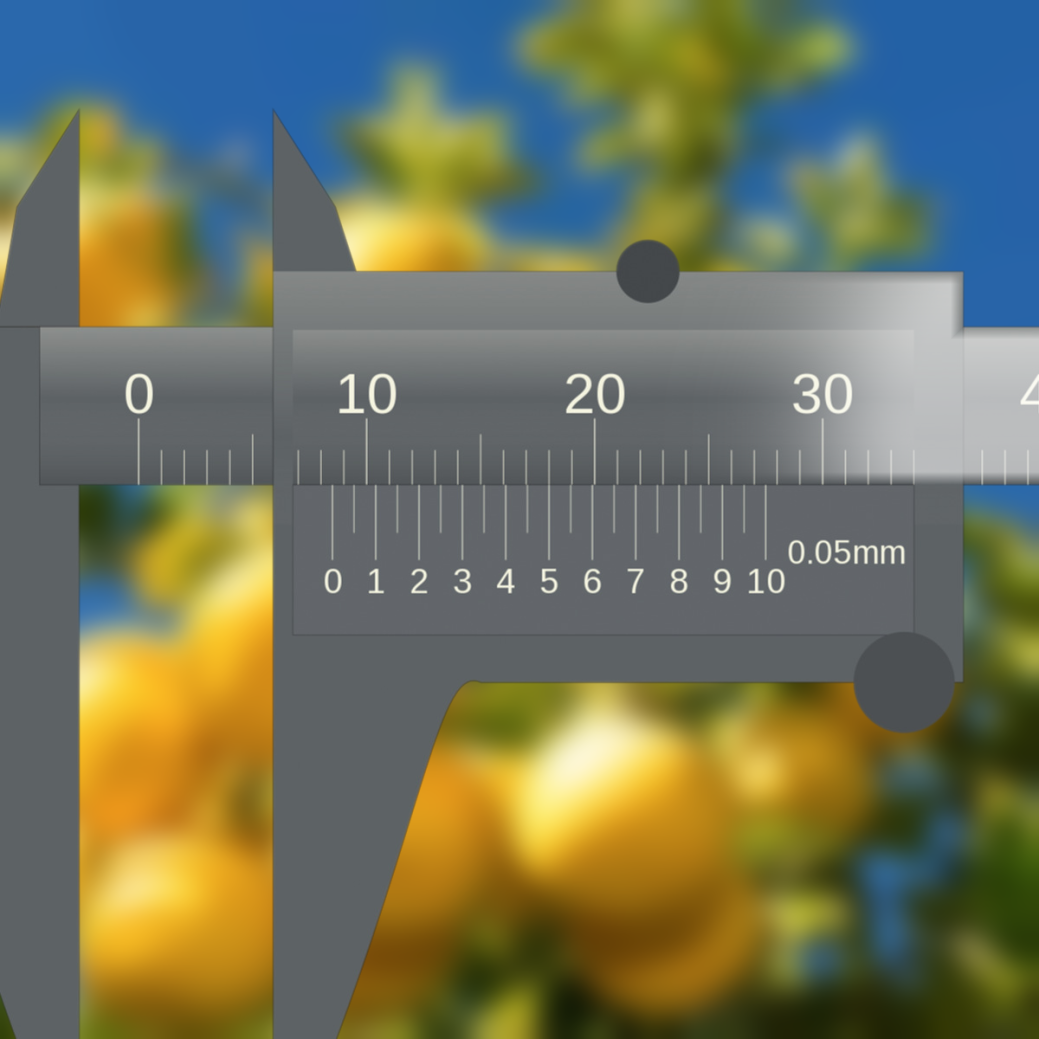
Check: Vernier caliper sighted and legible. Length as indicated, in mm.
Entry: 8.50 mm
